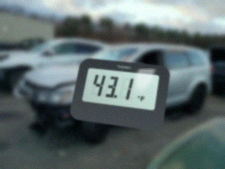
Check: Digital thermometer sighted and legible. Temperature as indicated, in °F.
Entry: 43.1 °F
